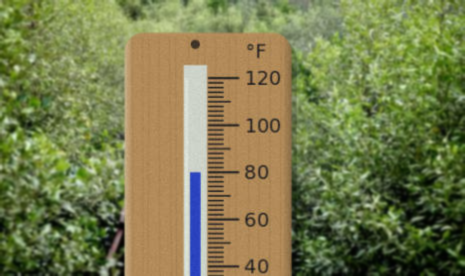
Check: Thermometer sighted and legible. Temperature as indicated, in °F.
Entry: 80 °F
